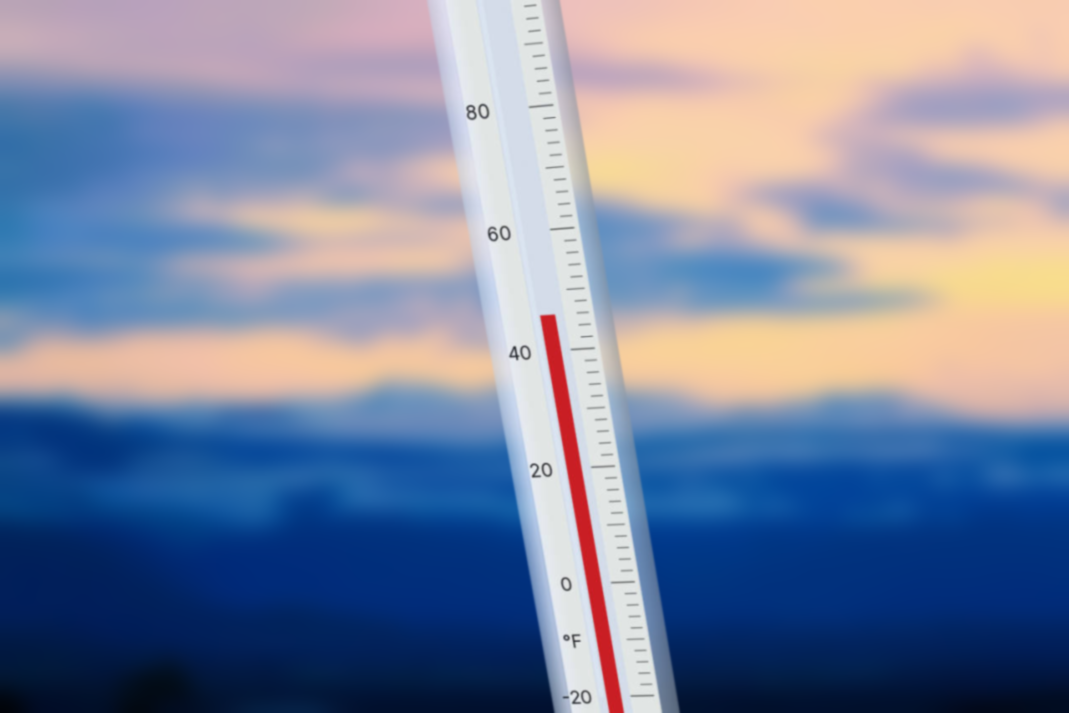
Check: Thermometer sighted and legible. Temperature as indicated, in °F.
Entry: 46 °F
